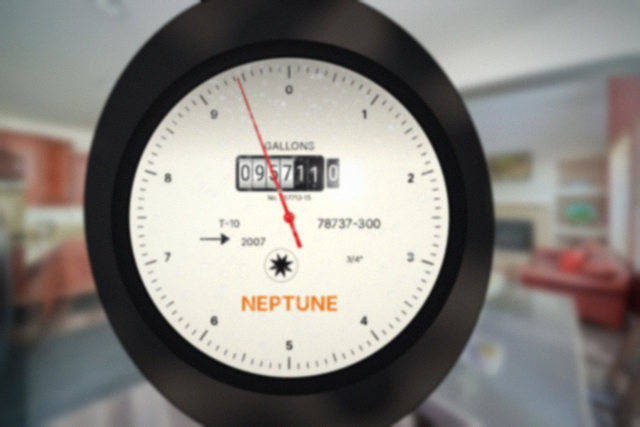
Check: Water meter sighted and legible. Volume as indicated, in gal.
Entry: 957109.4 gal
